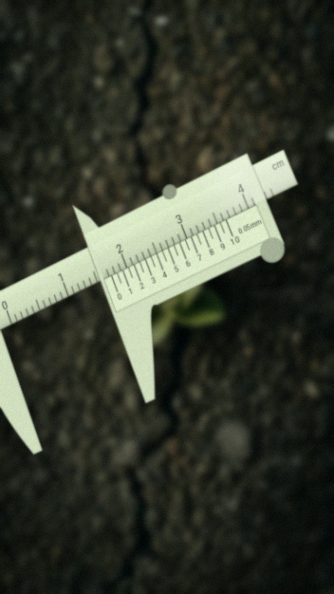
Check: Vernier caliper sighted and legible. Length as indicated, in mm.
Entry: 17.4 mm
